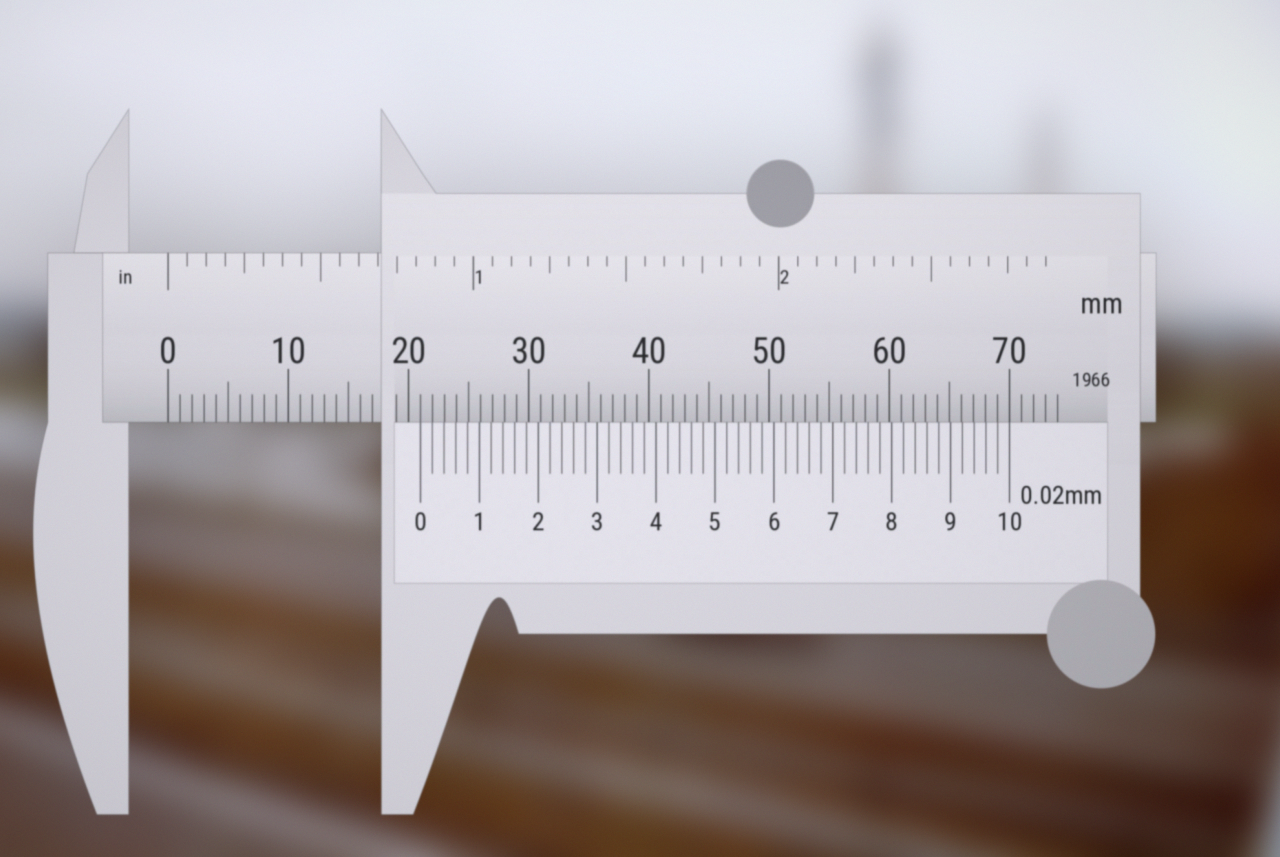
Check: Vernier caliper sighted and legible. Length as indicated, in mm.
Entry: 21.0 mm
